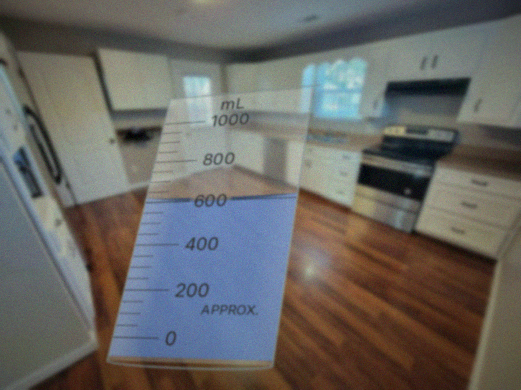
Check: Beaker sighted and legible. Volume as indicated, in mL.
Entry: 600 mL
